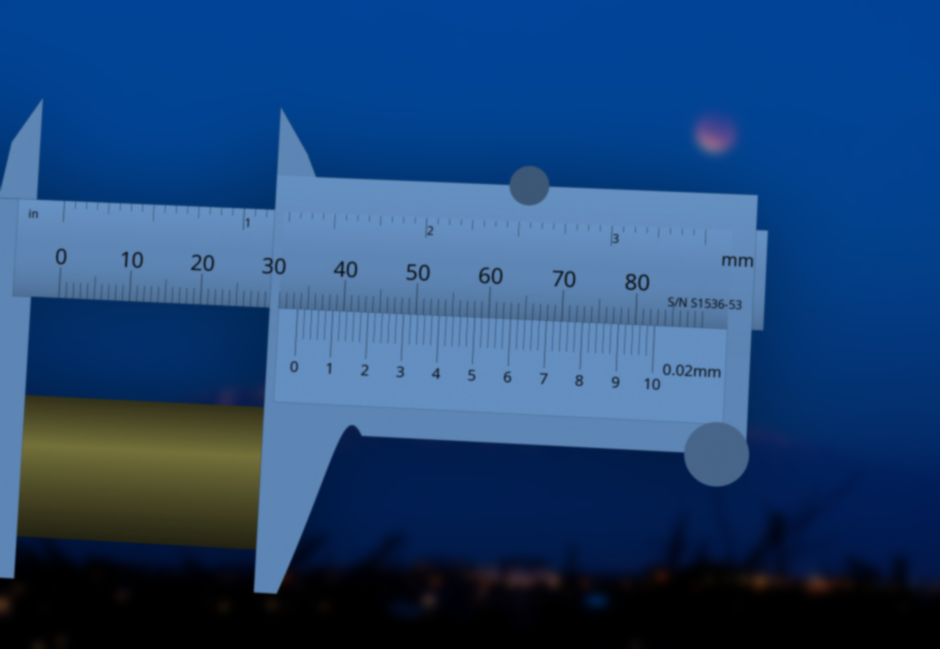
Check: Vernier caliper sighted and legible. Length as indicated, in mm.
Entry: 33.6 mm
